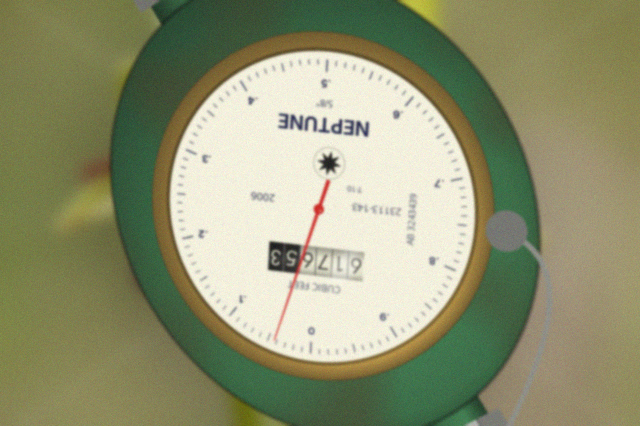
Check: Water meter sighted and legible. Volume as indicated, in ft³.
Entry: 617653.04 ft³
